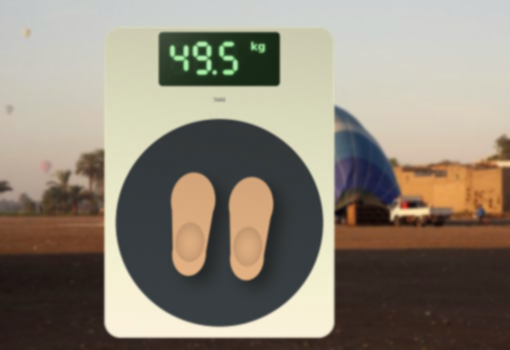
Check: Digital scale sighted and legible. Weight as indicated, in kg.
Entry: 49.5 kg
